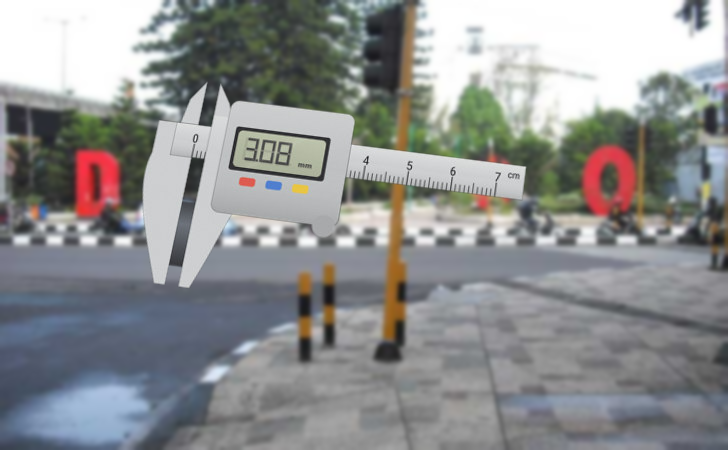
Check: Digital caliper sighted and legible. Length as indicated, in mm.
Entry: 3.08 mm
